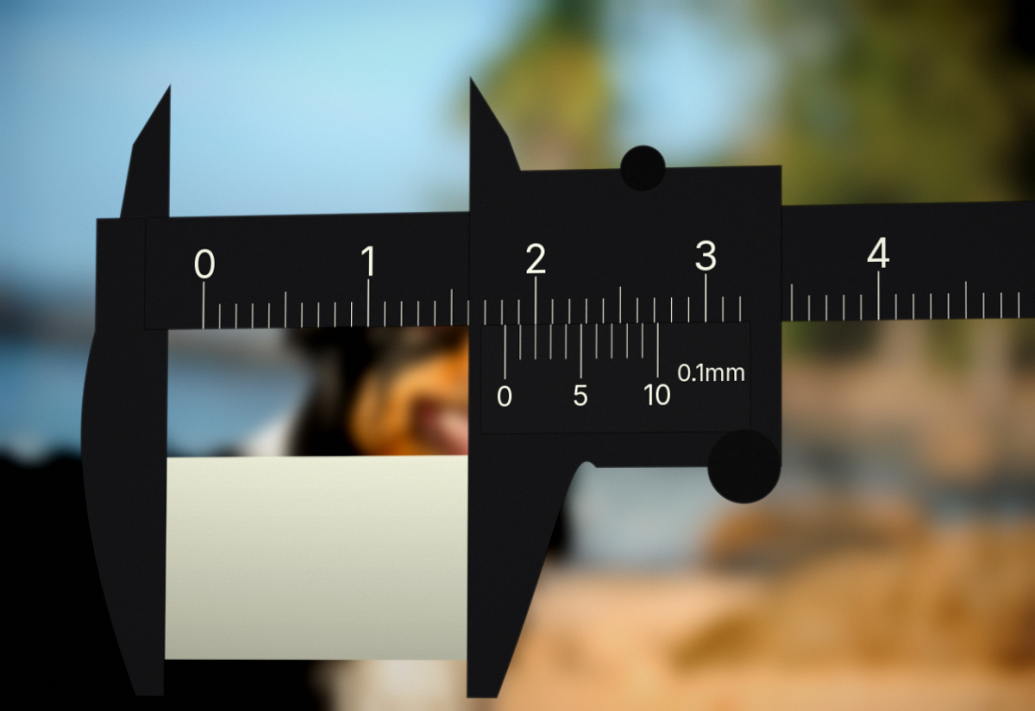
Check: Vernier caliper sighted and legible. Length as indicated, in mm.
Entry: 18.2 mm
